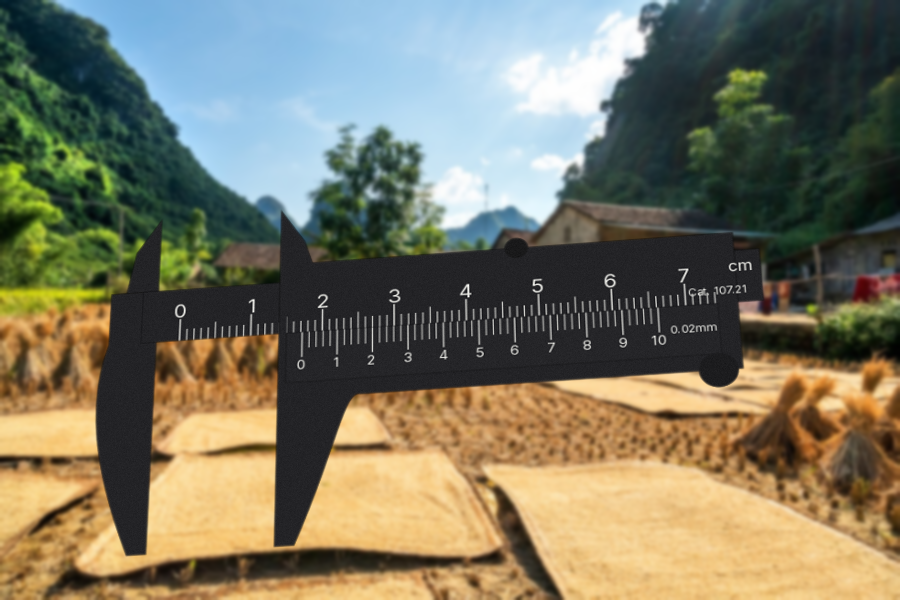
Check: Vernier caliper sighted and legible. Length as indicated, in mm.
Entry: 17.2 mm
